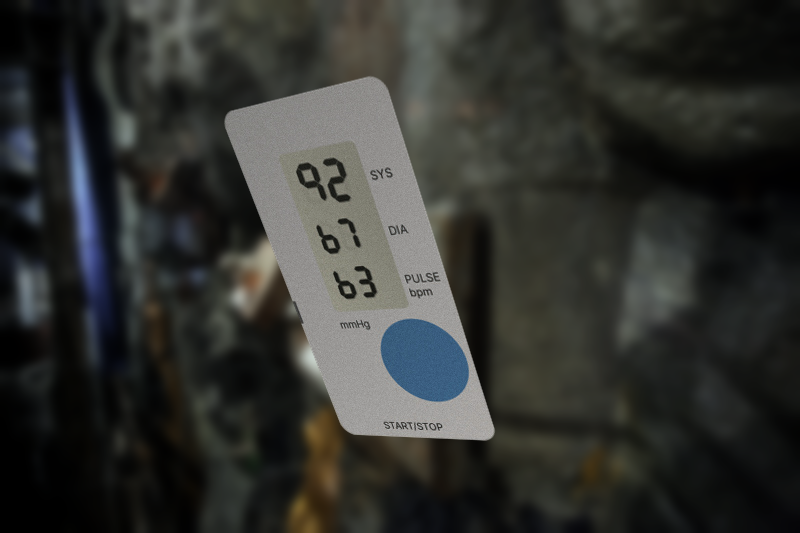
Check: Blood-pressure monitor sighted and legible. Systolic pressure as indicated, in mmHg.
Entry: 92 mmHg
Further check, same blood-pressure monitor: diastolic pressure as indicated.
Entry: 67 mmHg
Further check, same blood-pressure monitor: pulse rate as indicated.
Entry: 63 bpm
